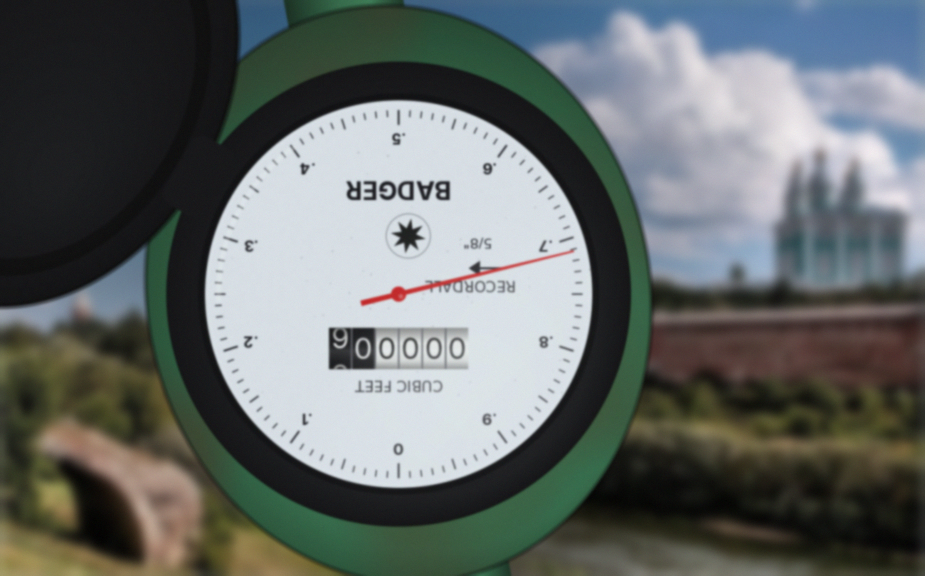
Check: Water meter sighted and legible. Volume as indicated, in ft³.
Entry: 5.71 ft³
